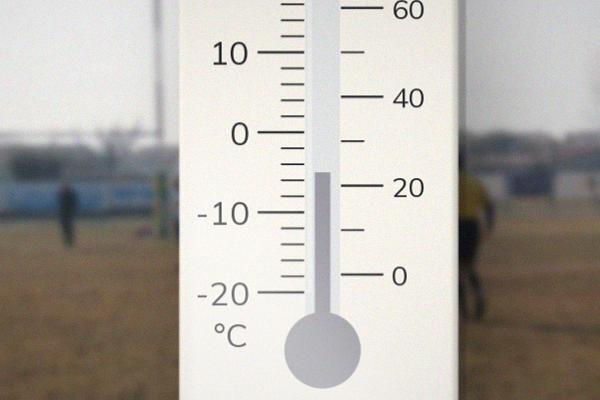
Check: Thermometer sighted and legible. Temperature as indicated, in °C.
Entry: -5 °C
